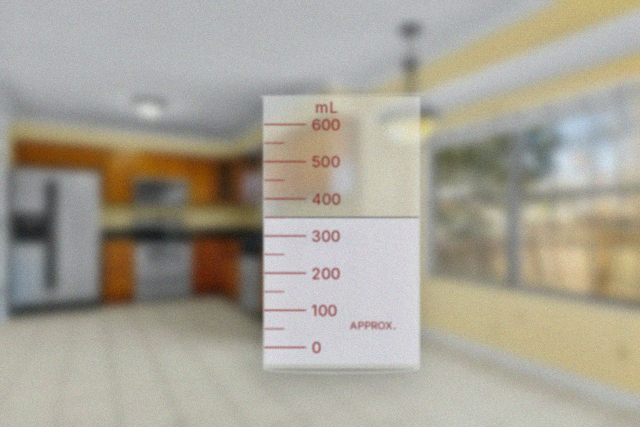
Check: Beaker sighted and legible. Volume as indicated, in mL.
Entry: 350 mL
